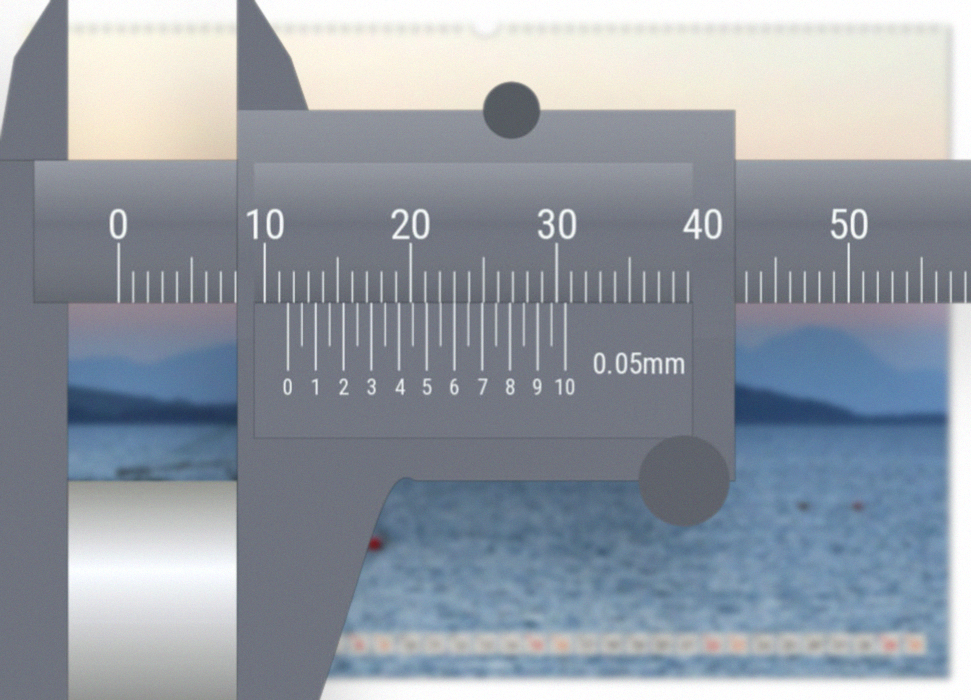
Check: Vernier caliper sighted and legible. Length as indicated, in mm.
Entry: 11.6 mm
